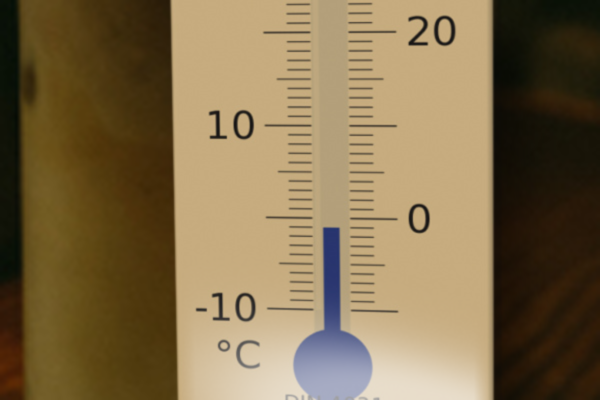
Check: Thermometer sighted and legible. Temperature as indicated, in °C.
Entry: -1 °C
